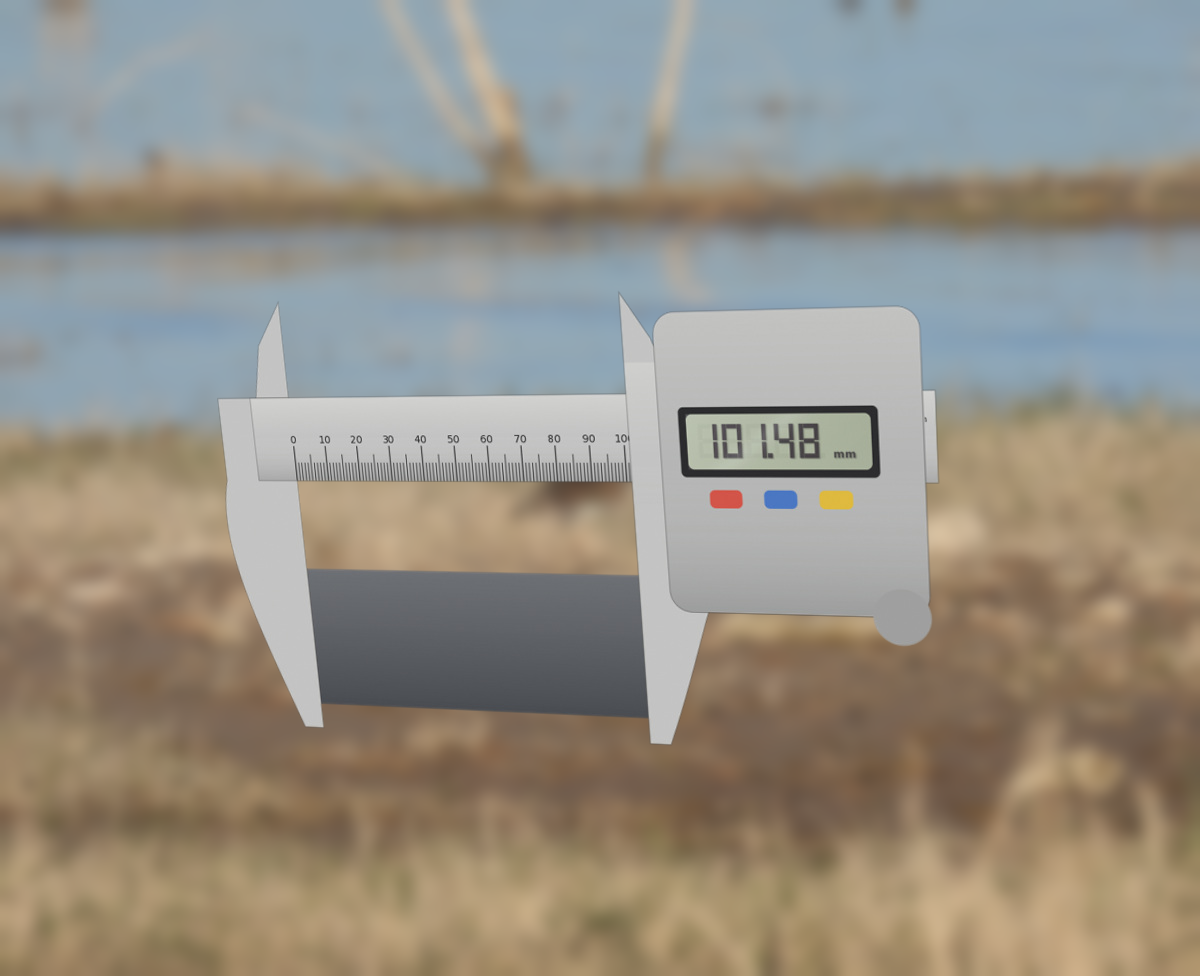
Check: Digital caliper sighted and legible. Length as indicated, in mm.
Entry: 101.48 mm
